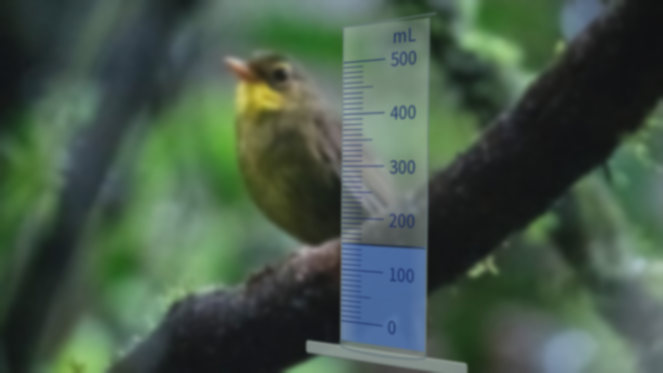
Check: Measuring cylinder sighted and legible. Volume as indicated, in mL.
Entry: 150 mL
